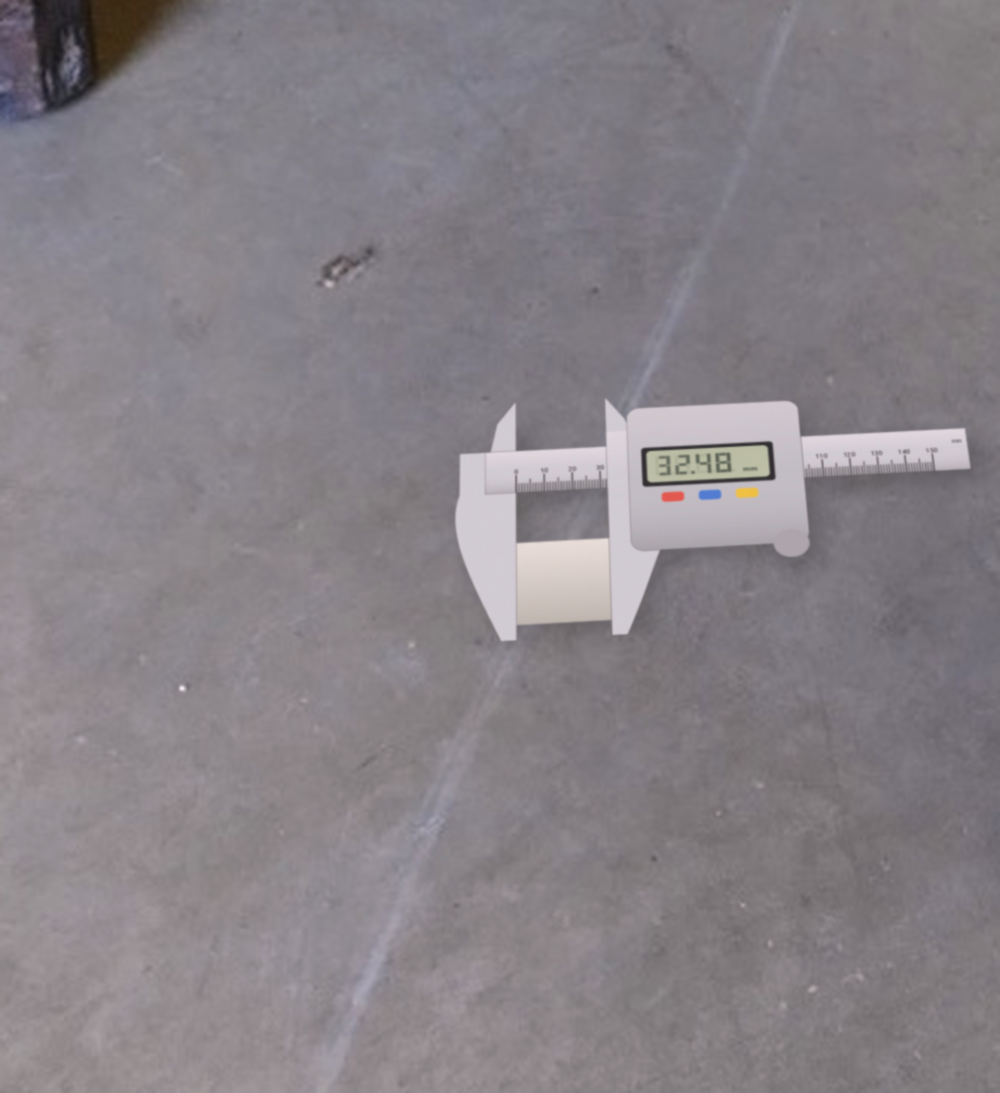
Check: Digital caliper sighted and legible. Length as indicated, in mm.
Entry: 32.48 mm
